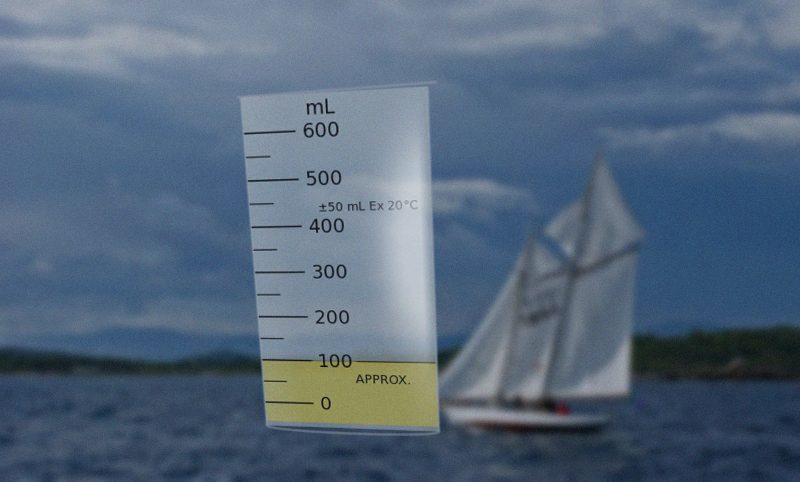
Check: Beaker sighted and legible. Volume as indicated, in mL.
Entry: 100 mL
